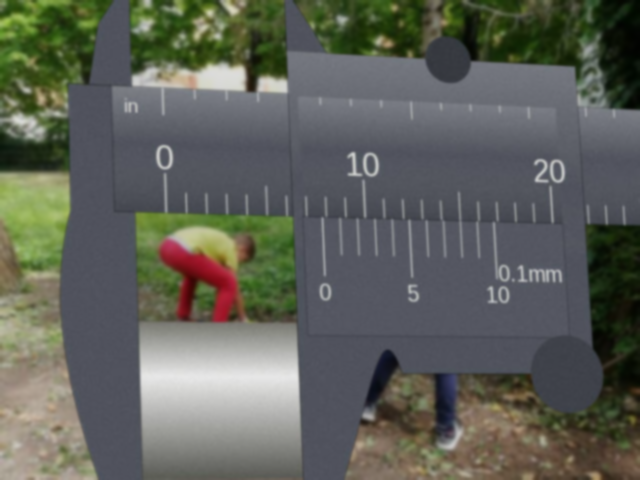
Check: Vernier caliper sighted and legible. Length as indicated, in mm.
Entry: 7.8 mm
